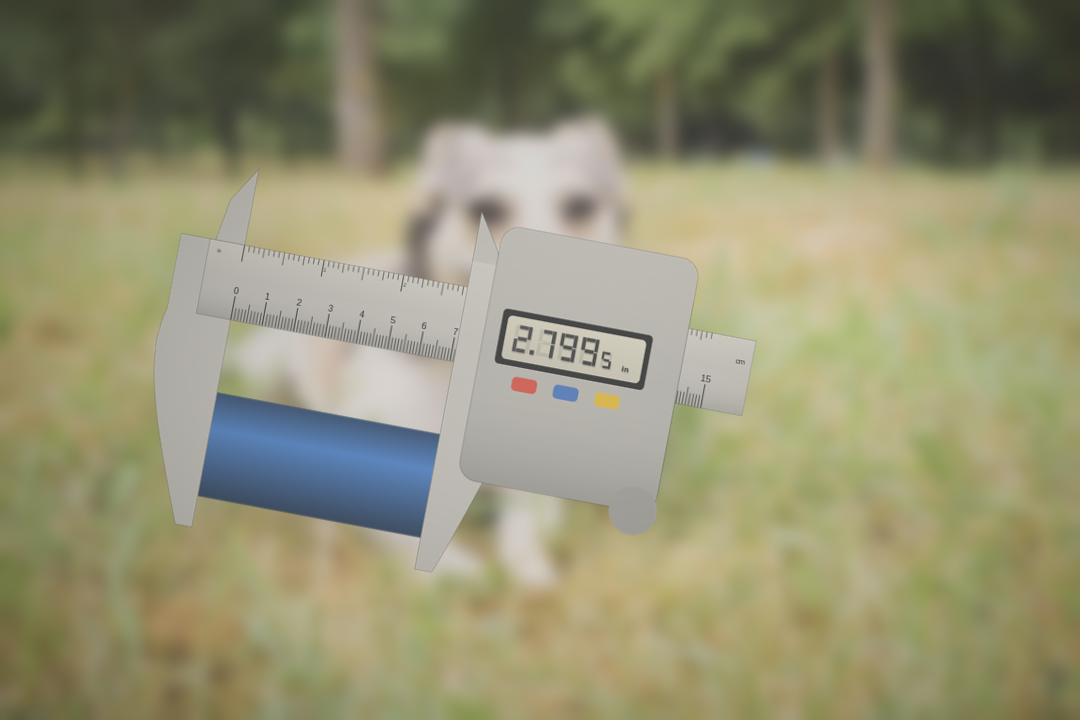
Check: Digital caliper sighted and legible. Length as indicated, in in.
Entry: 2.7995 in
